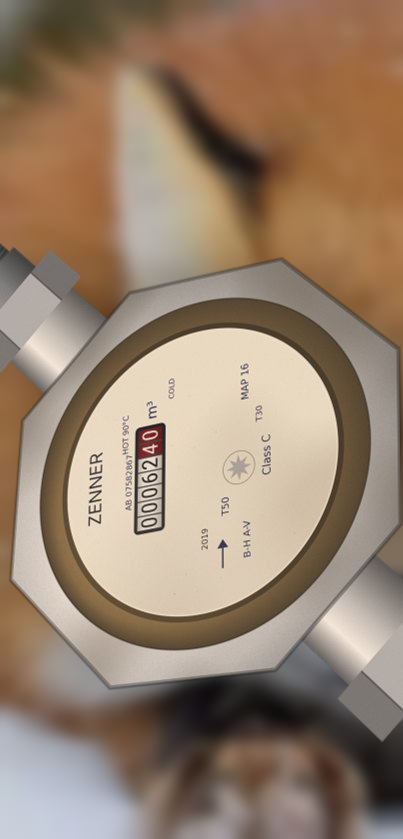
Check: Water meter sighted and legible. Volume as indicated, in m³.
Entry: 62.40 m³
